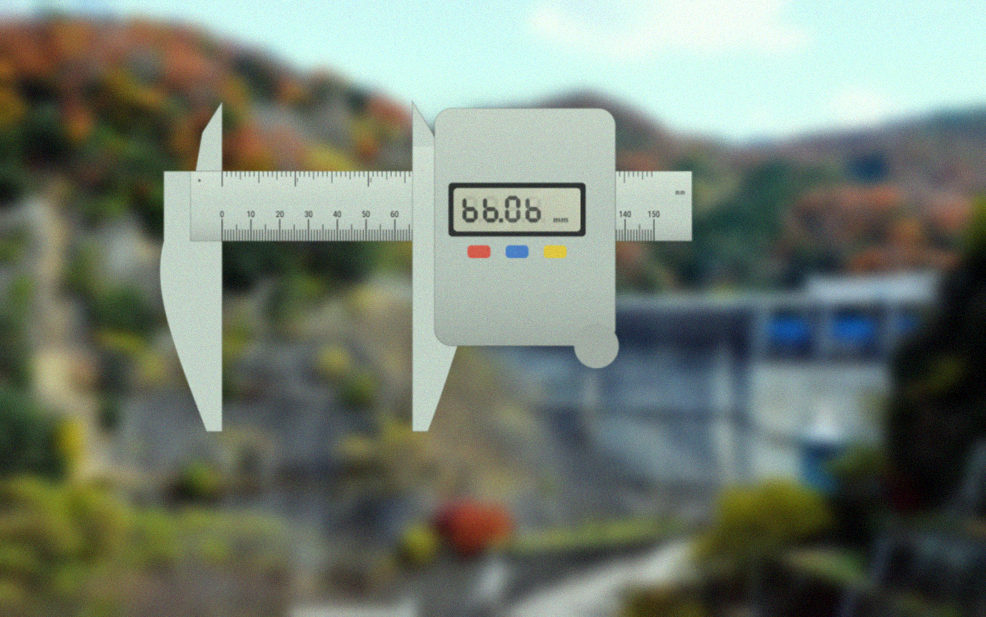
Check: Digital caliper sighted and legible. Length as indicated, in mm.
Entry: 66.06 mm
